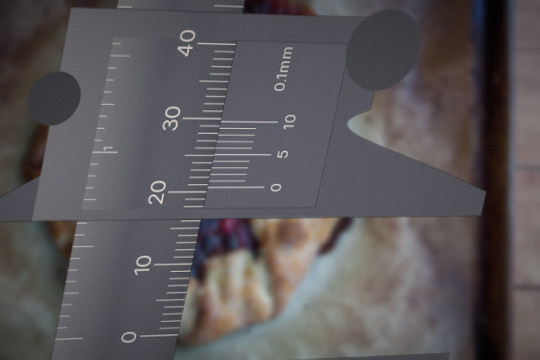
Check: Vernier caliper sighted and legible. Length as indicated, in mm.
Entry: 20.6 mm
